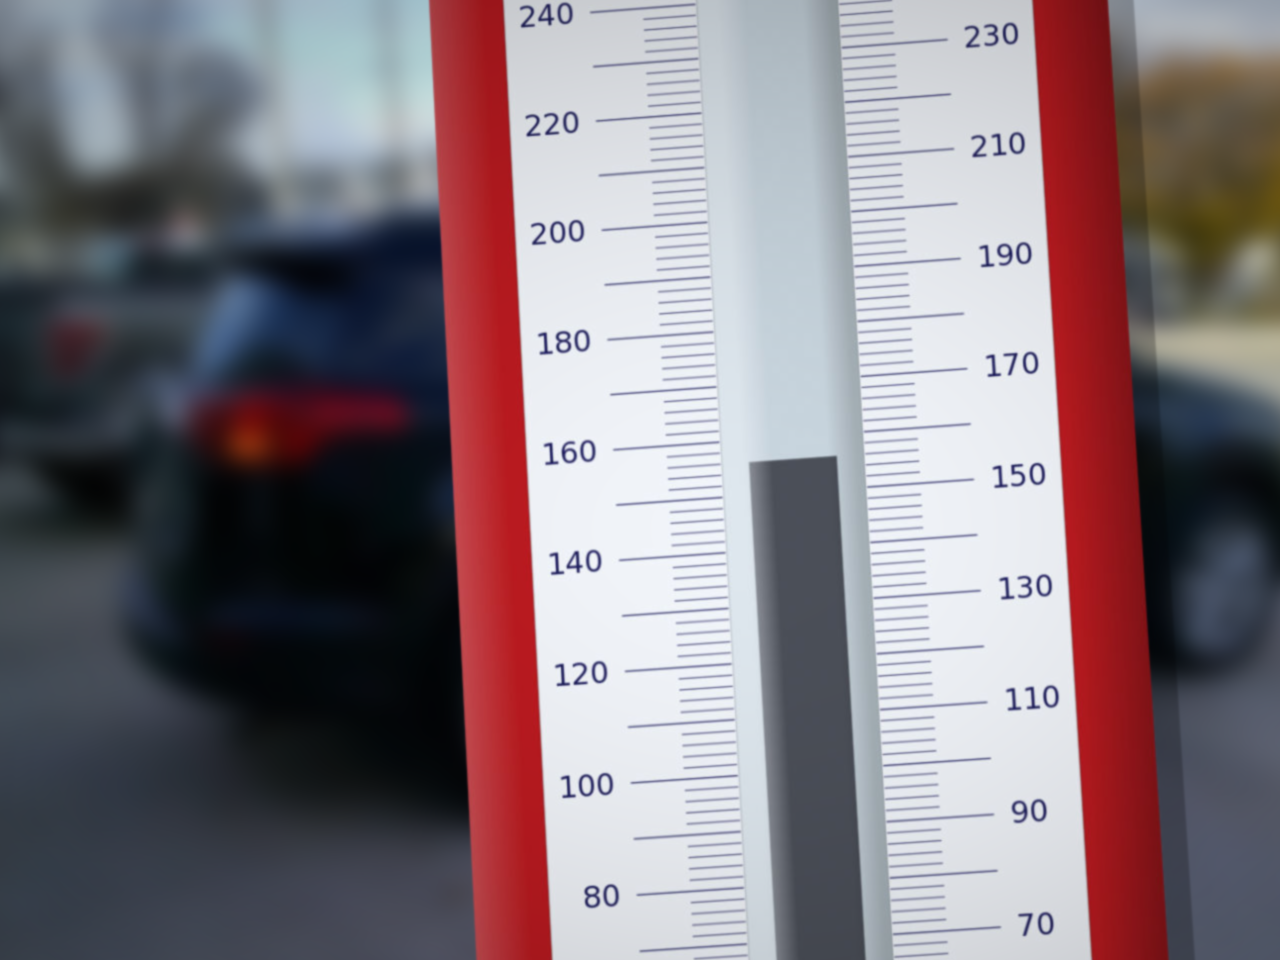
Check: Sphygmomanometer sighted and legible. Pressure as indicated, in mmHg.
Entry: 156 mmHg
